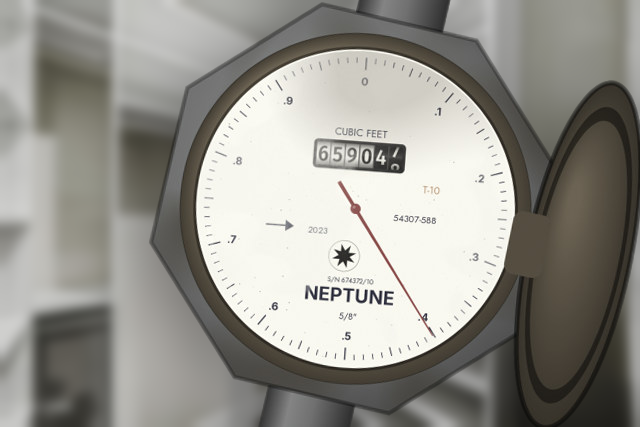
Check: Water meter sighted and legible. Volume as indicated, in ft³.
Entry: 659047.40 ft³
